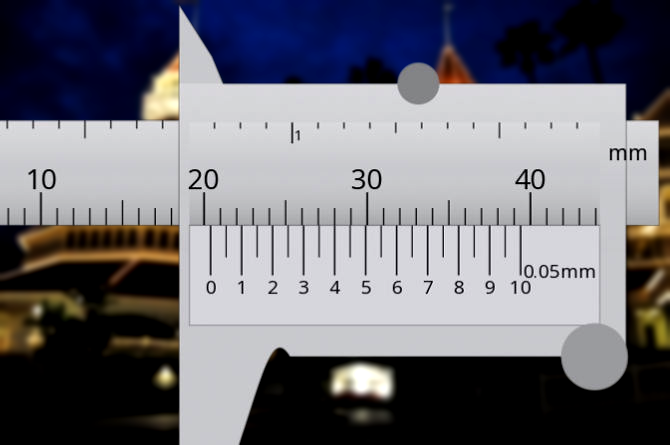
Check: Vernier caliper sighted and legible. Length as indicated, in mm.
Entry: 20.4 mm
